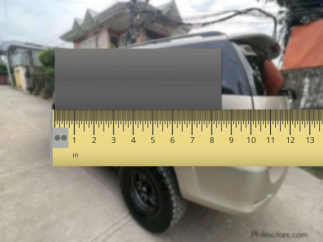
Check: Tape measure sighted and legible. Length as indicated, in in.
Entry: 8.5 in
